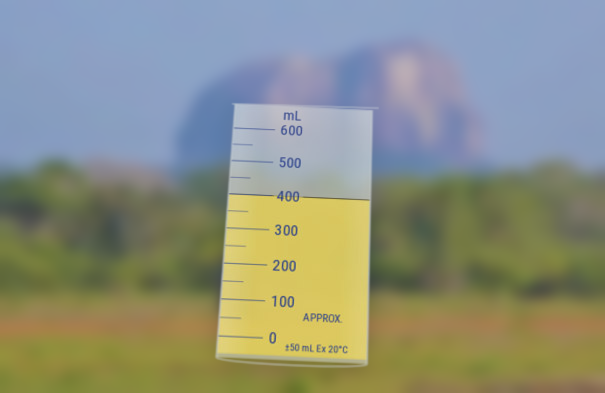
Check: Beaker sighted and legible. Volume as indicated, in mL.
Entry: 400 mL
